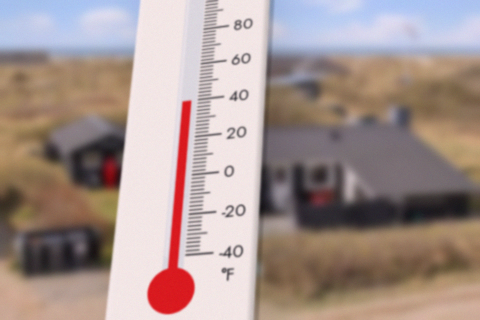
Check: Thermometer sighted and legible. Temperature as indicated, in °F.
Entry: 40 °F
